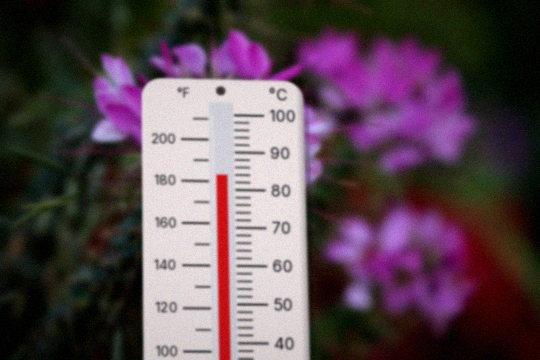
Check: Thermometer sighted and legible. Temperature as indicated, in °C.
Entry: 84 °C
